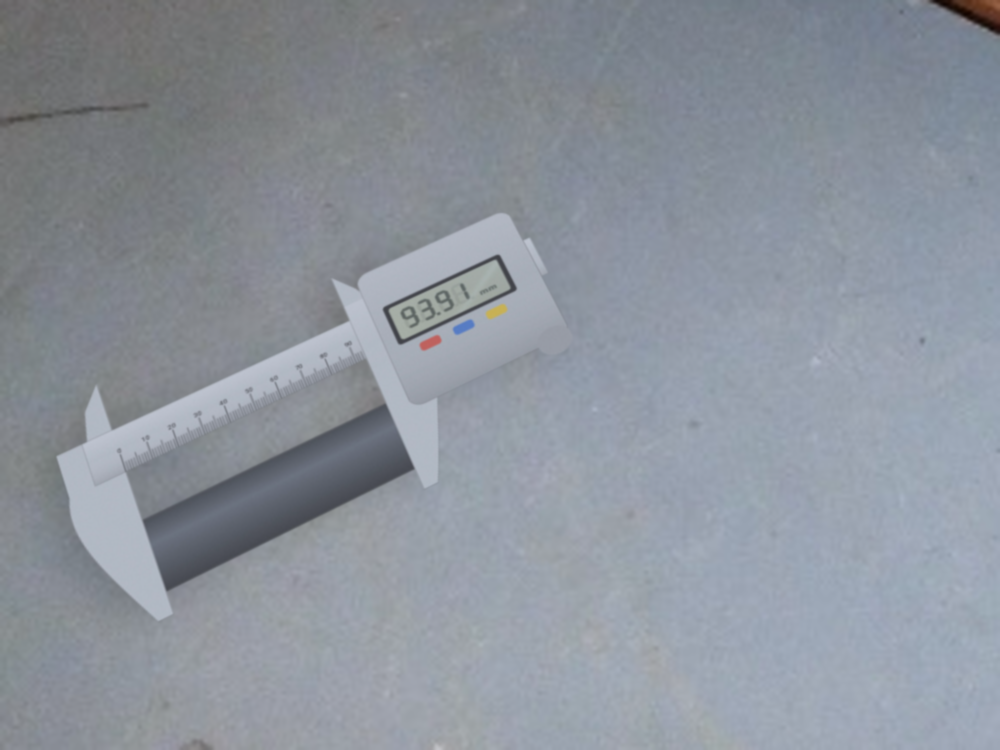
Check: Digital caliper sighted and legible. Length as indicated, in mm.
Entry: 93.91 mm
